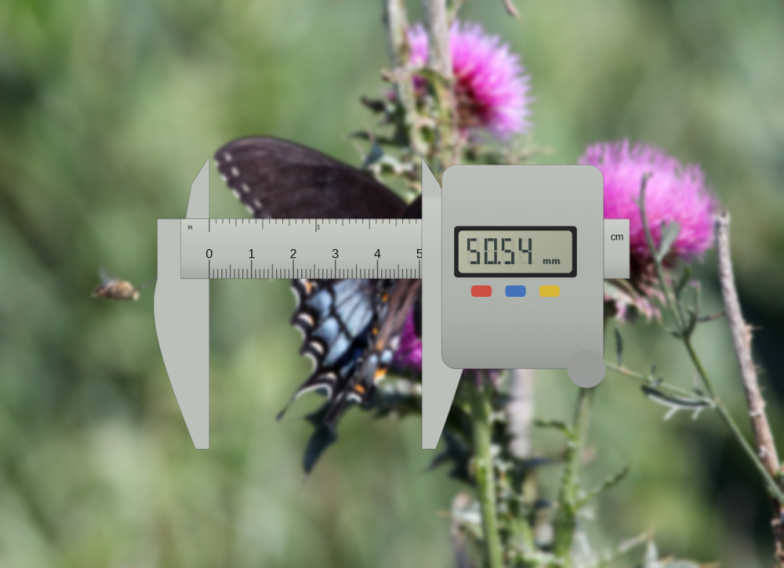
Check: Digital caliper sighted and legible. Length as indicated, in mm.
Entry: 50.54 mm
